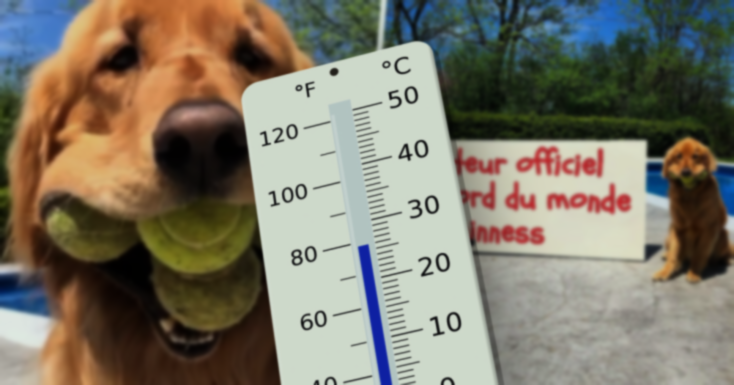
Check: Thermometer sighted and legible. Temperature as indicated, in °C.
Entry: 26 °C
